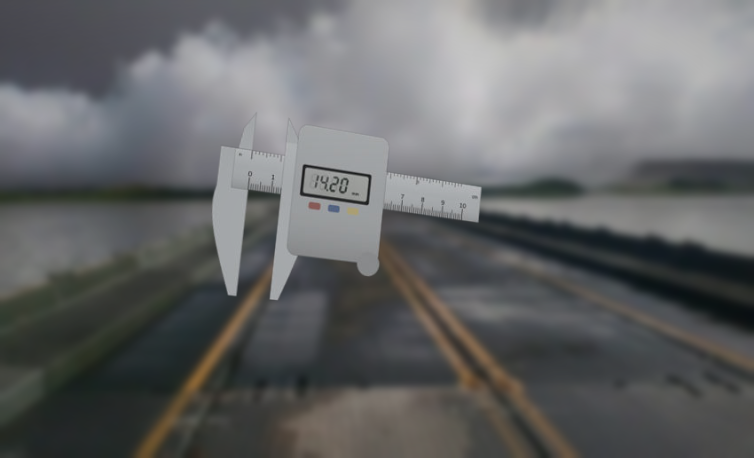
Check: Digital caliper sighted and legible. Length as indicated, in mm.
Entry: 14.20 mm
